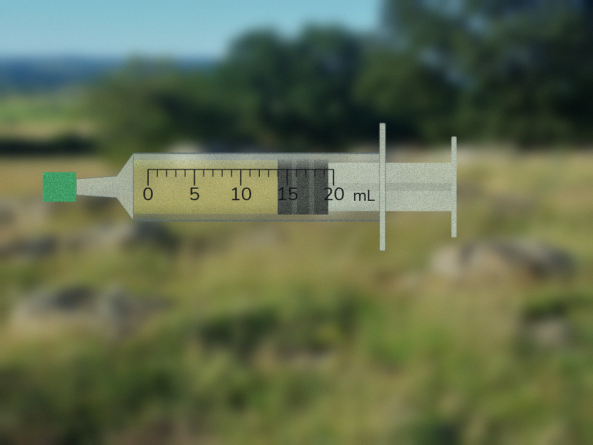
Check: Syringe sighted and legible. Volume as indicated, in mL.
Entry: 14 mL
